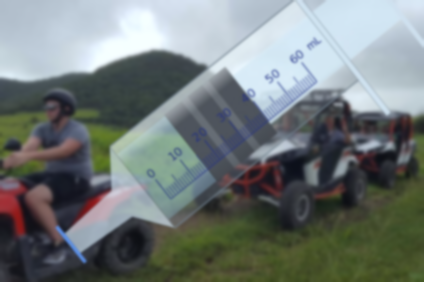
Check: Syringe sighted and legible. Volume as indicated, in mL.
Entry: 15 mL
